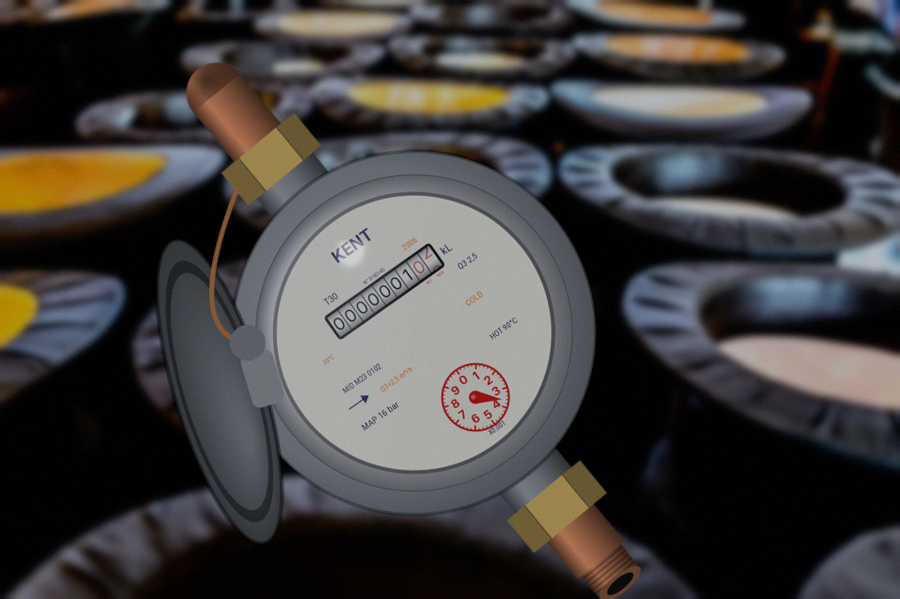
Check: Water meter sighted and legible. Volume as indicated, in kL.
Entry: 1.023 kL
